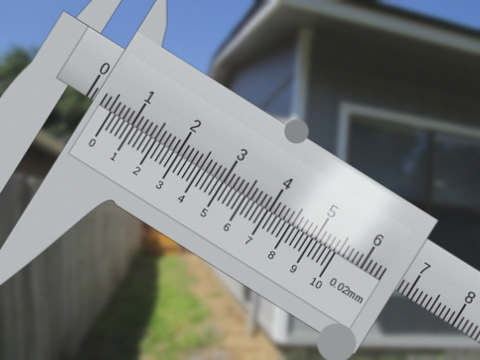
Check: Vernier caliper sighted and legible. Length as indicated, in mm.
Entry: 5.4 mm
